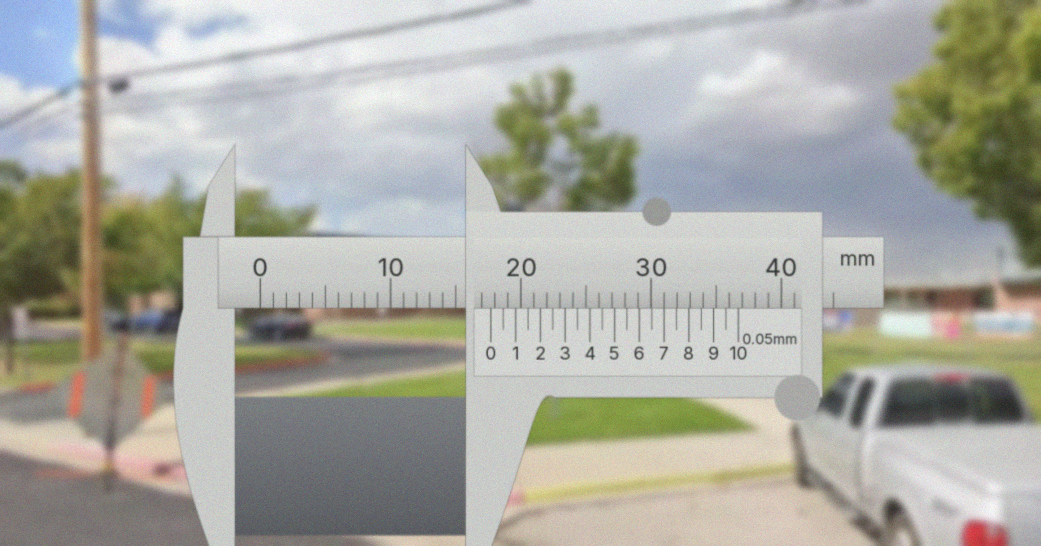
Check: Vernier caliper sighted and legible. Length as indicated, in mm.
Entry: 17.7 mm
